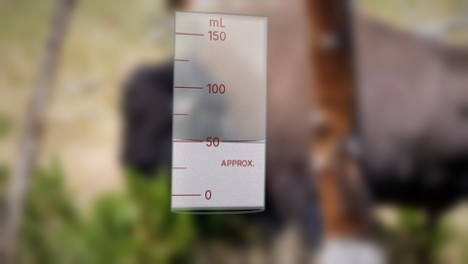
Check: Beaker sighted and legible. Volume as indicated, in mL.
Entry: 50 mL
